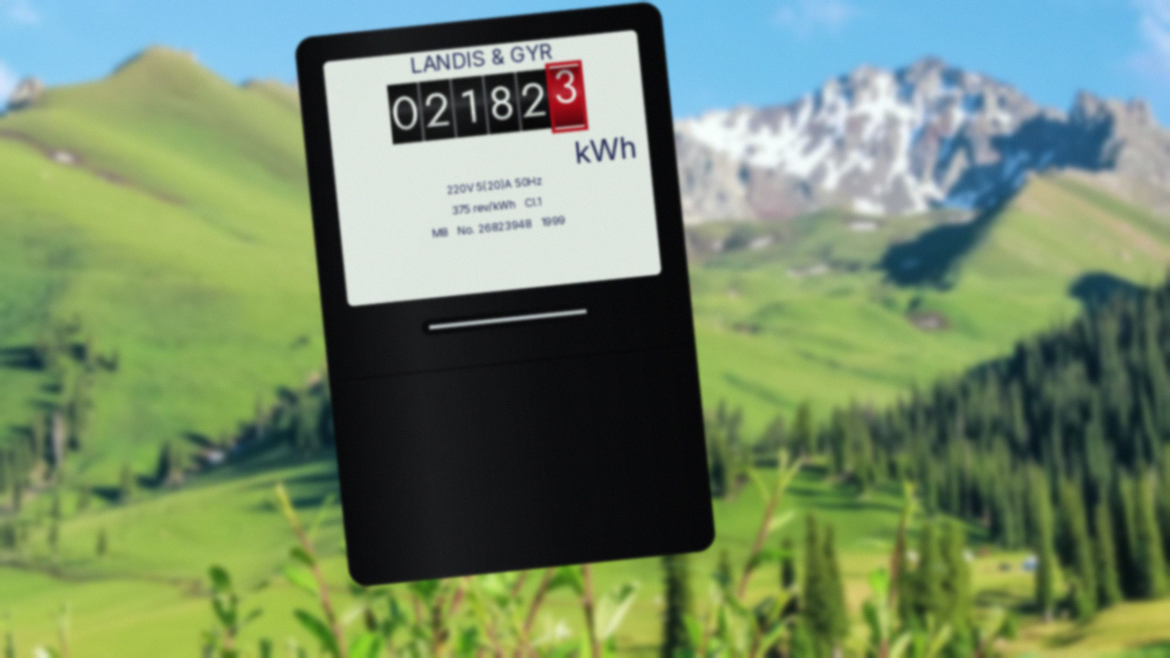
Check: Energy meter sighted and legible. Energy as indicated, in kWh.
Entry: 2182.3 kWh
